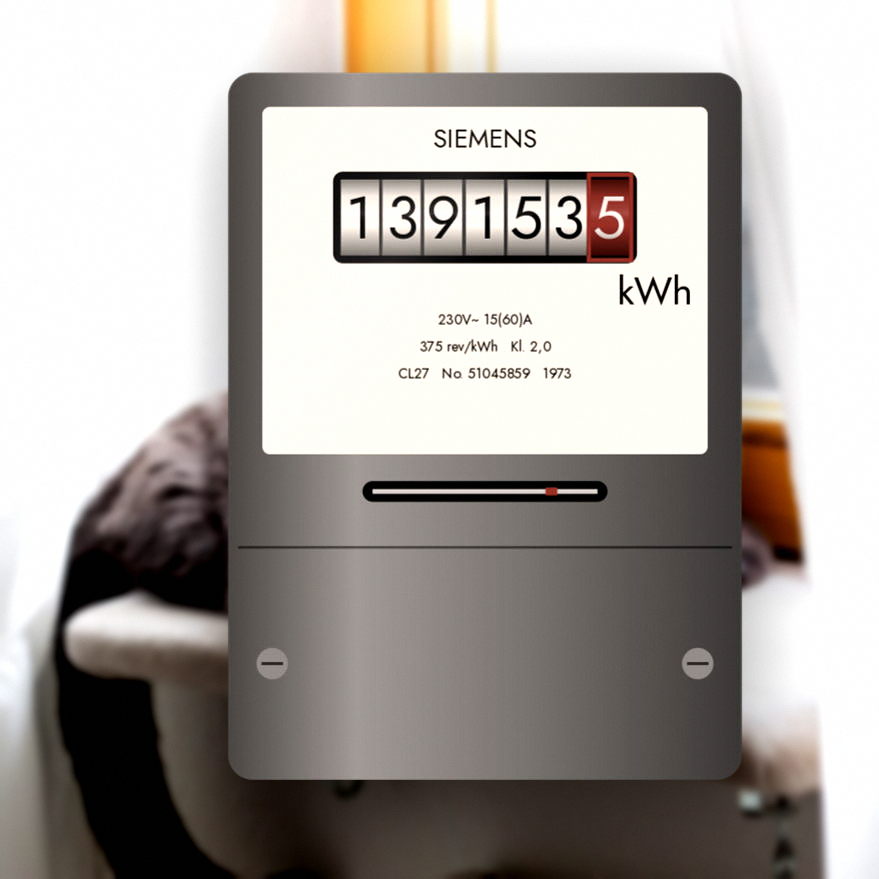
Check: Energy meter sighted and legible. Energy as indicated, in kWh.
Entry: 139153.5 kWh
